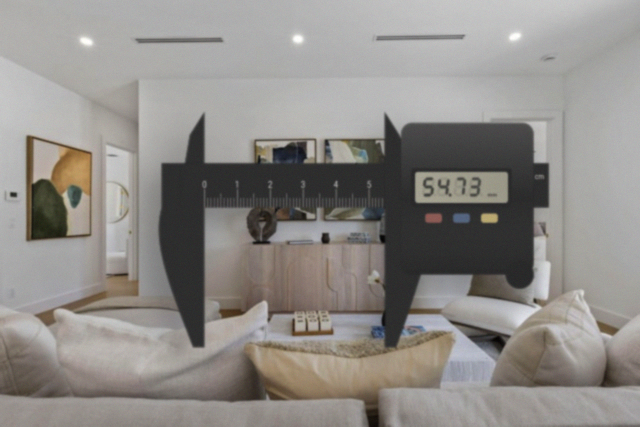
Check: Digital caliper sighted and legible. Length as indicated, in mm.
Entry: 54.73 mm
